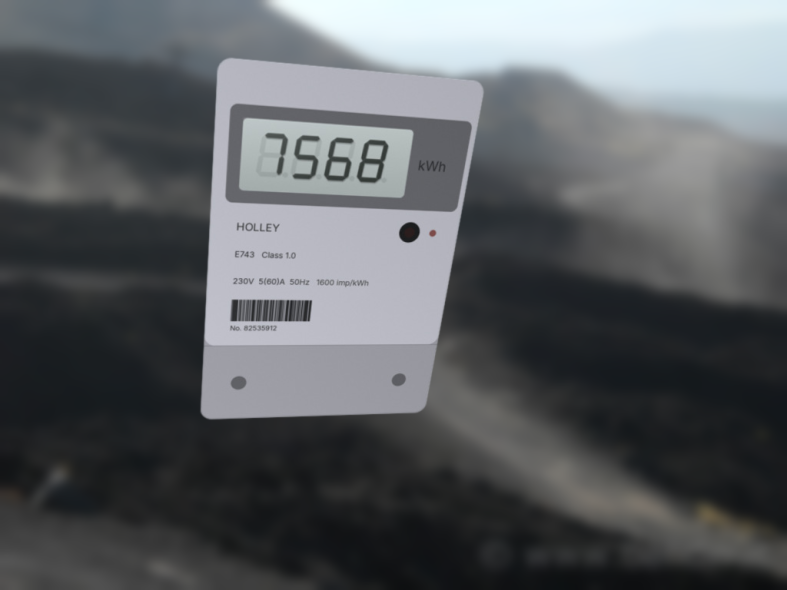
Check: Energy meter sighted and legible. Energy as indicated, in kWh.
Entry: 7568 kWh
